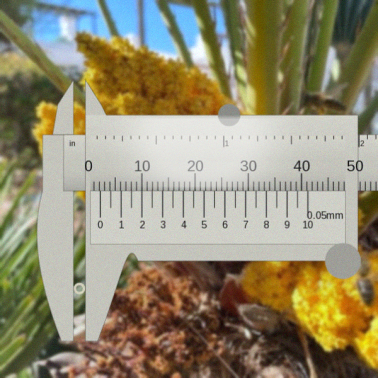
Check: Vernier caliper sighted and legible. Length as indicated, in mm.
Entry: 2.2 mm
